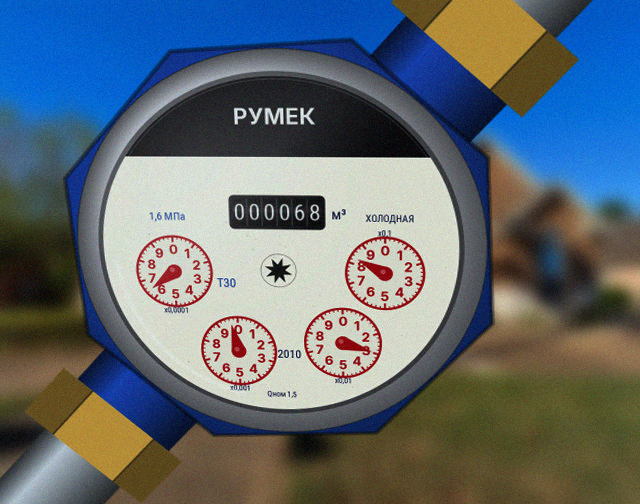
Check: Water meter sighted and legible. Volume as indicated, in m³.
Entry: 68.8296 m³
